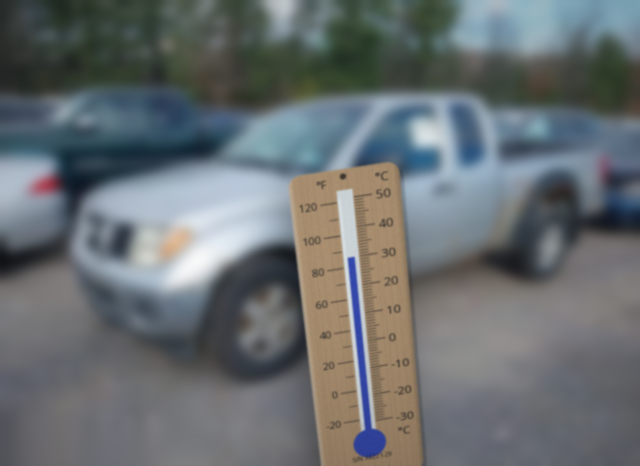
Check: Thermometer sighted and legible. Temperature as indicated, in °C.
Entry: 30 °C
